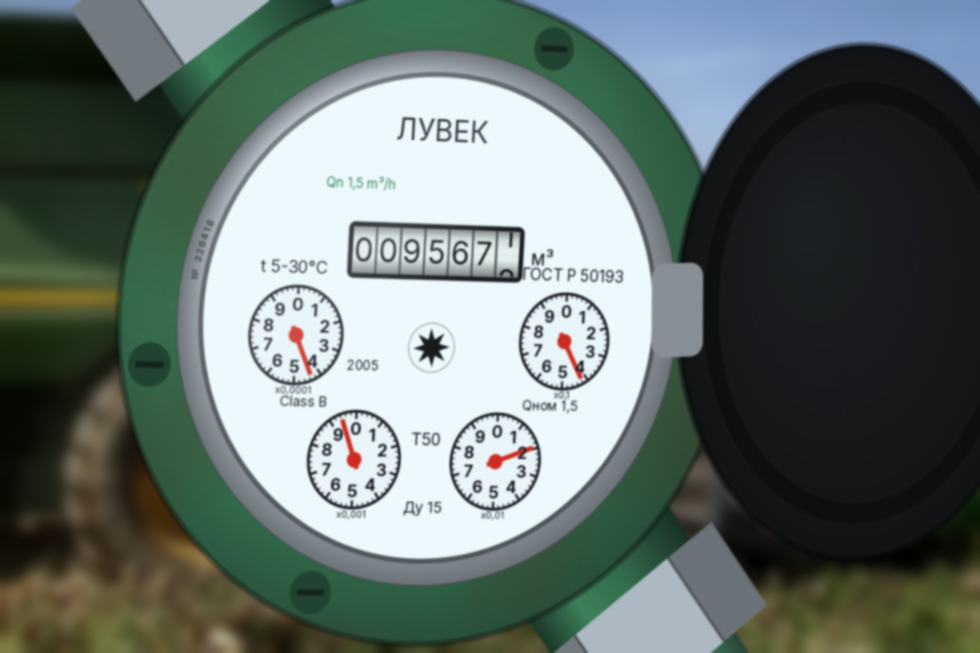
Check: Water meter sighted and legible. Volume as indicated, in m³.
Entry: 95671.4194 m³
